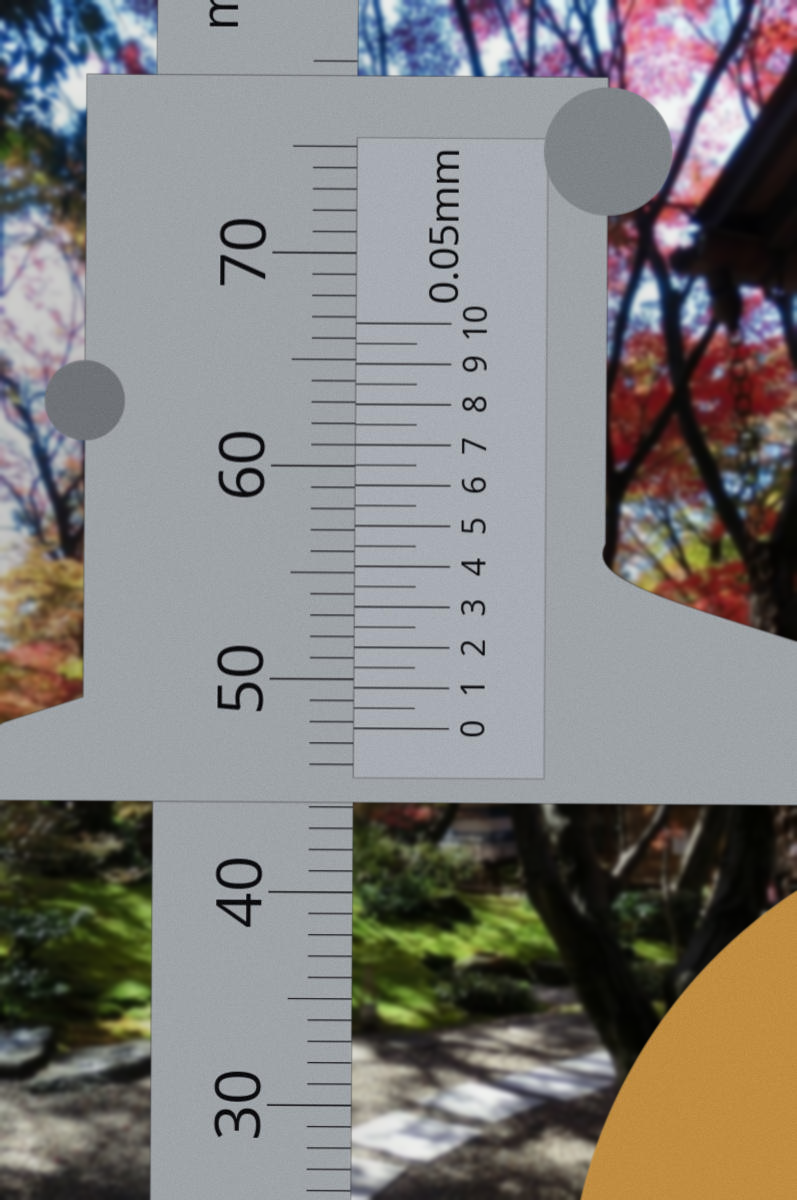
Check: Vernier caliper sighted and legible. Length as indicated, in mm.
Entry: 47.7 mm
